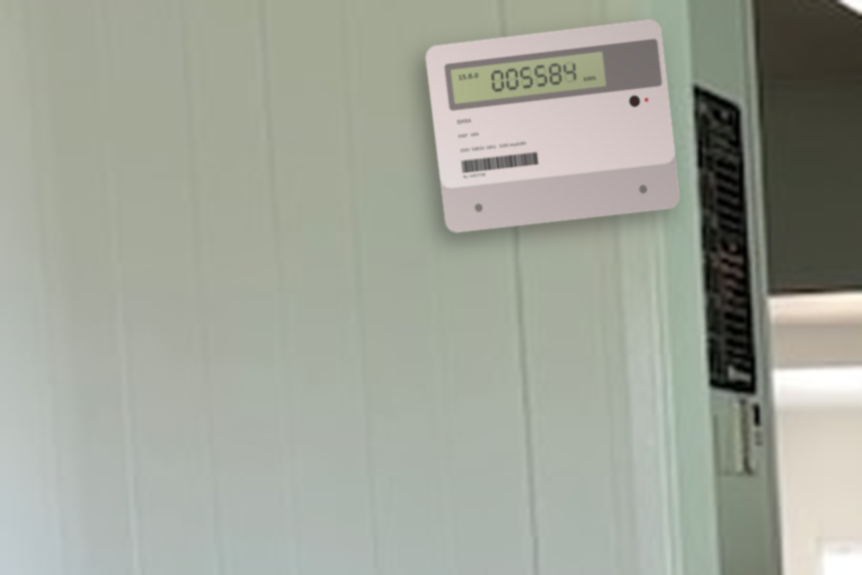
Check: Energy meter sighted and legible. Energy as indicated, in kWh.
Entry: 5584 kWh
